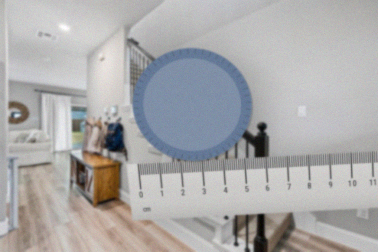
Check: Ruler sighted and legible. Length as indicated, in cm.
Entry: 5.5 cm
